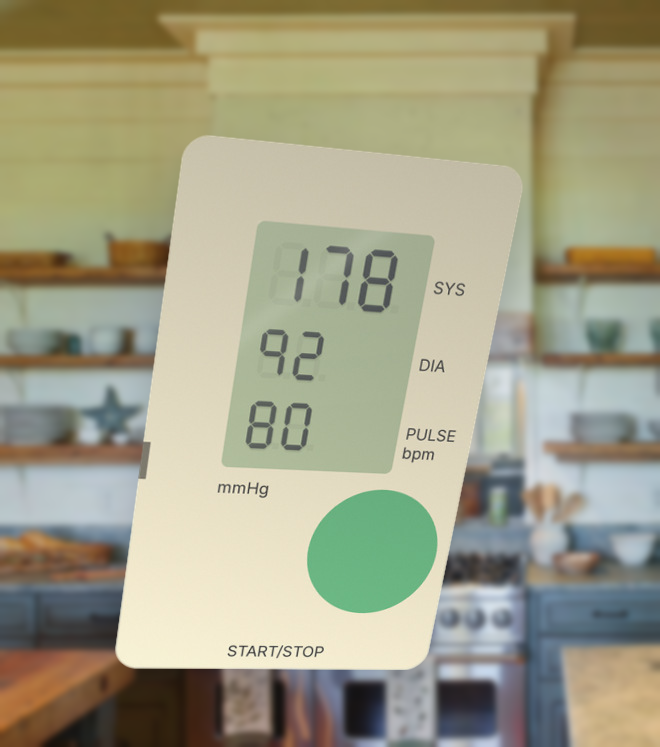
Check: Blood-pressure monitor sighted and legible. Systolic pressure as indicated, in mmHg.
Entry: 178 mmHg
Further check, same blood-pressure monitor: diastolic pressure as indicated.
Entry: 92 mmHg
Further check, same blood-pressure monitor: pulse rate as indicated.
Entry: 80 bpm
